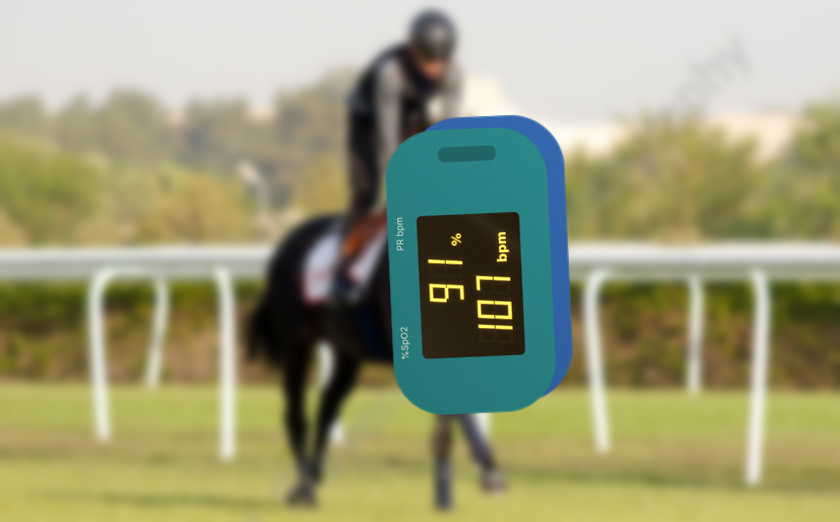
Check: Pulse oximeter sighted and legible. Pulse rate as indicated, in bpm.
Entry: 107 bpm
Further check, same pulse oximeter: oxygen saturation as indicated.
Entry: 91 %
